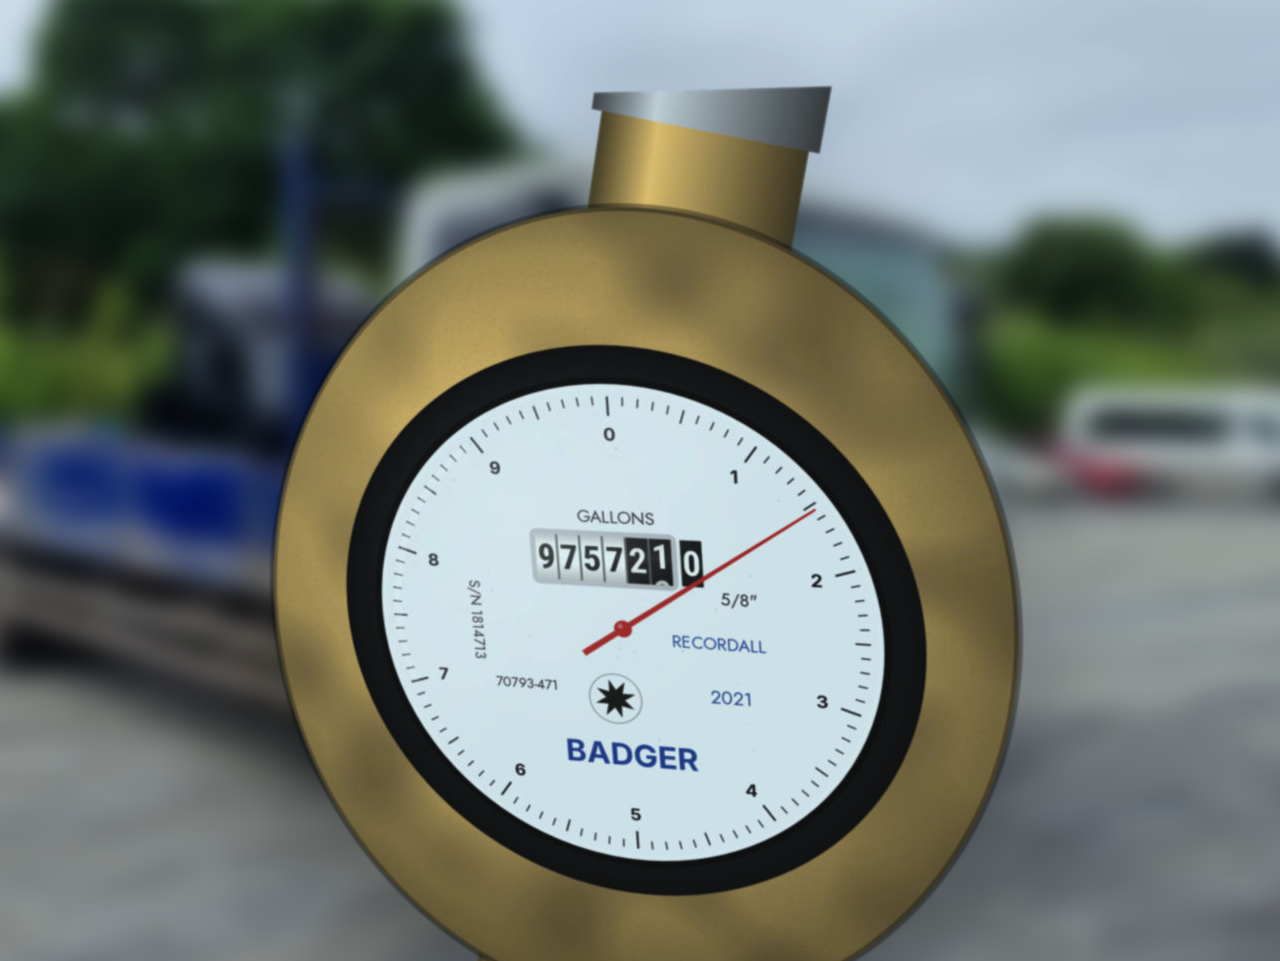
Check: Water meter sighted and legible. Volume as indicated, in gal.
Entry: 9757211.5 gal
